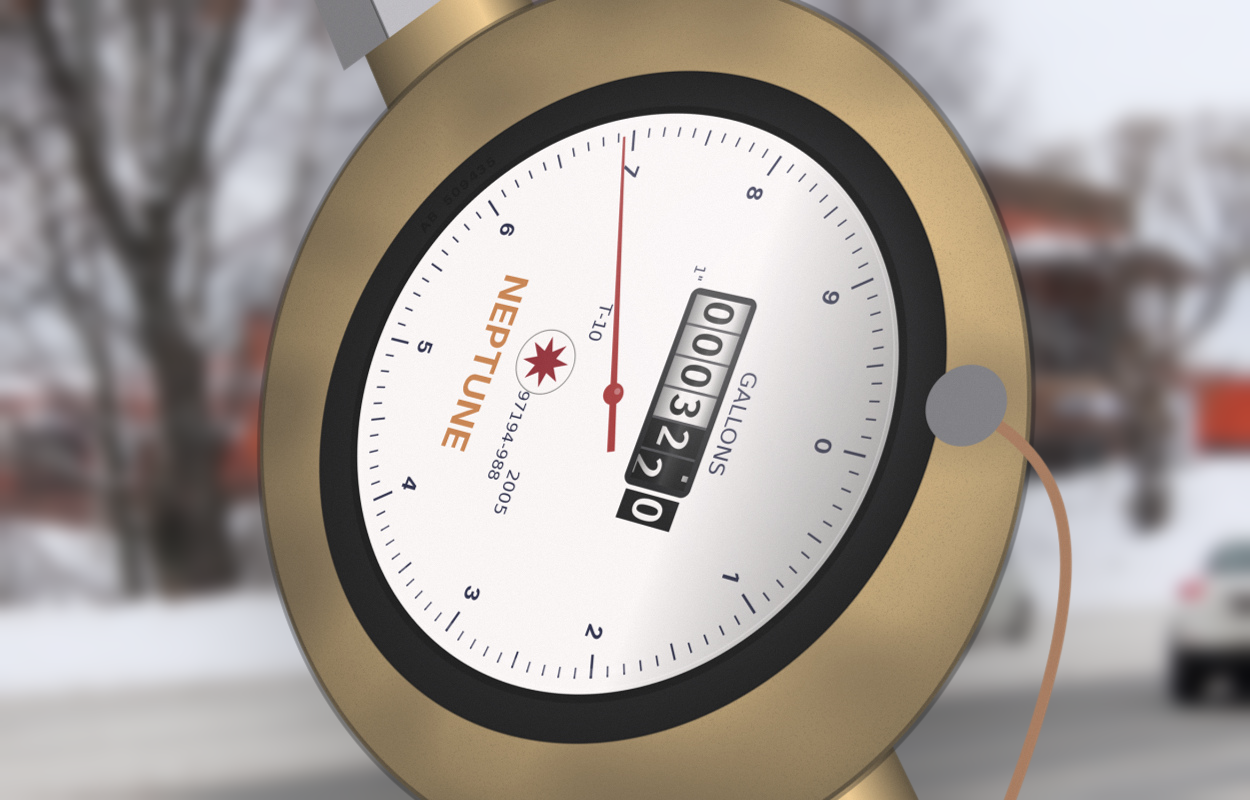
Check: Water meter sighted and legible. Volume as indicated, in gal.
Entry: 3216.9 gal
